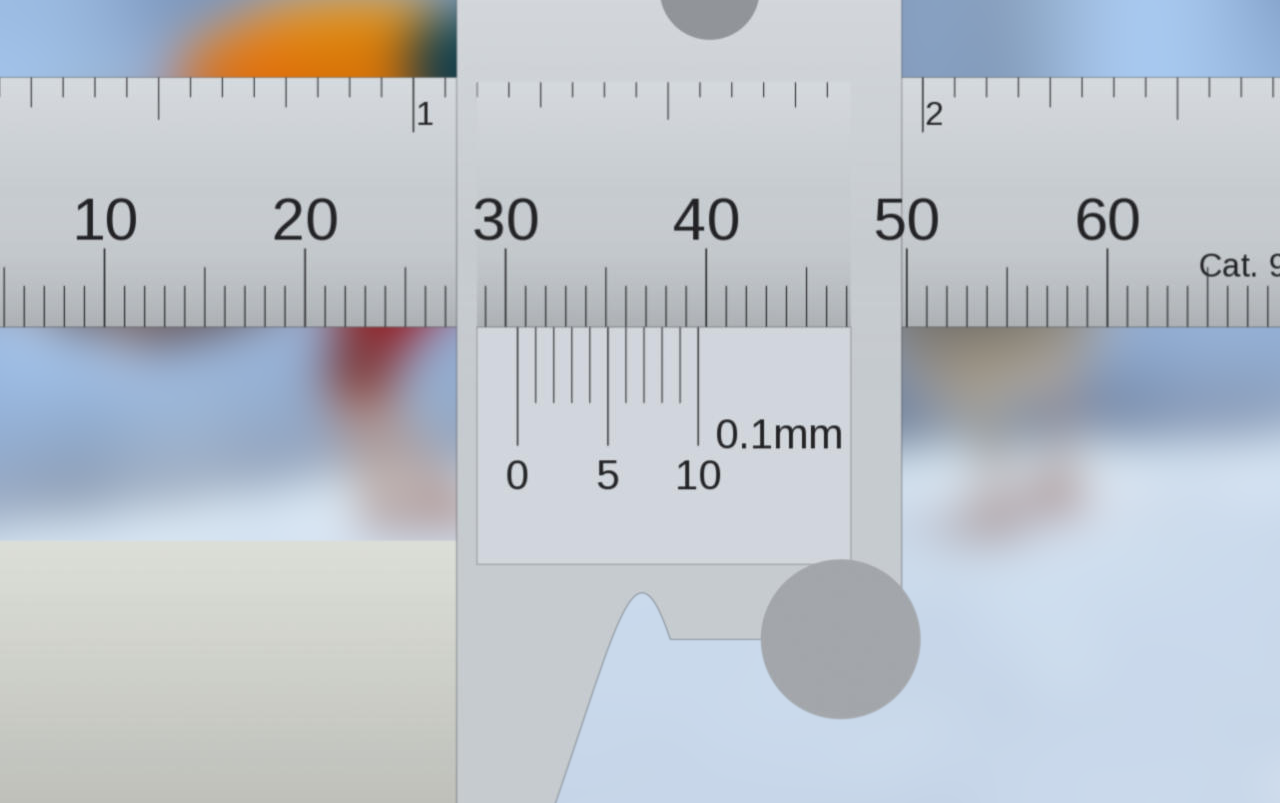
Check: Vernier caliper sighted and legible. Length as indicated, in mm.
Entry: 30.6 mm
